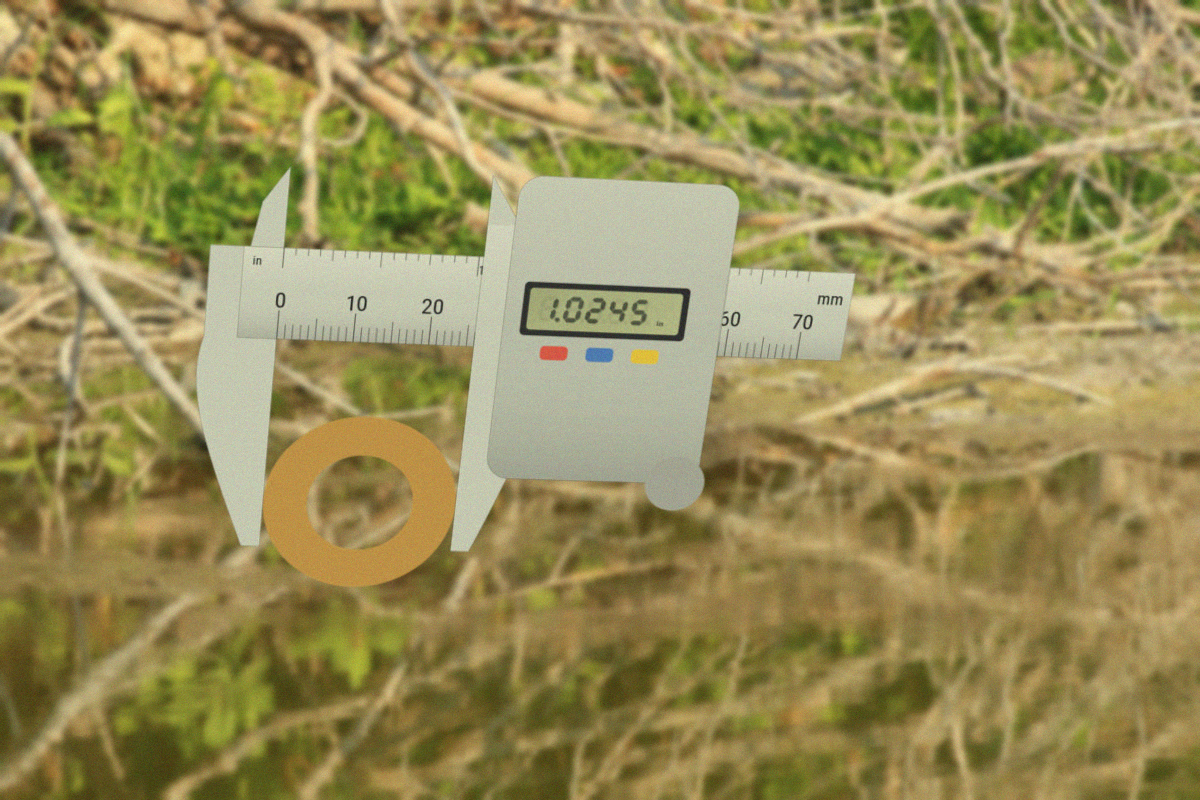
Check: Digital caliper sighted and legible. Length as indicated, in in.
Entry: 1.0245 in
